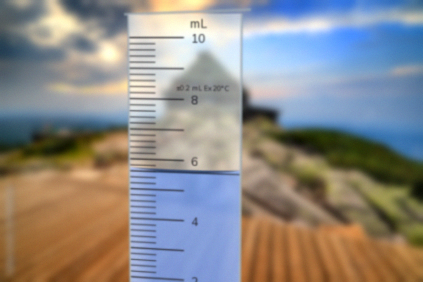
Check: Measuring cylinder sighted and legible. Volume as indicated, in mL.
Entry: 5.6 mL
